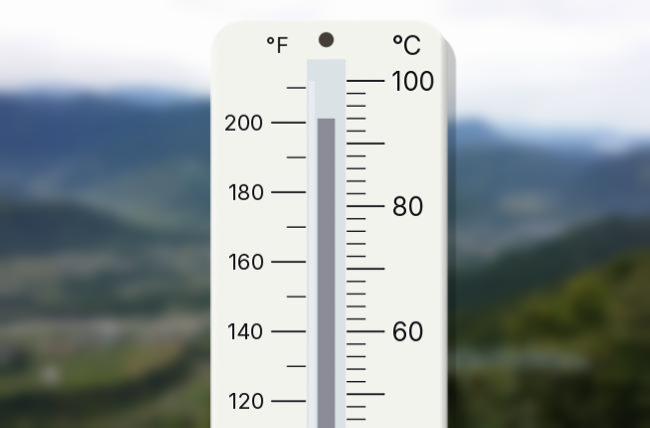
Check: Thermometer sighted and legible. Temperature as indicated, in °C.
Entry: 94 °C
